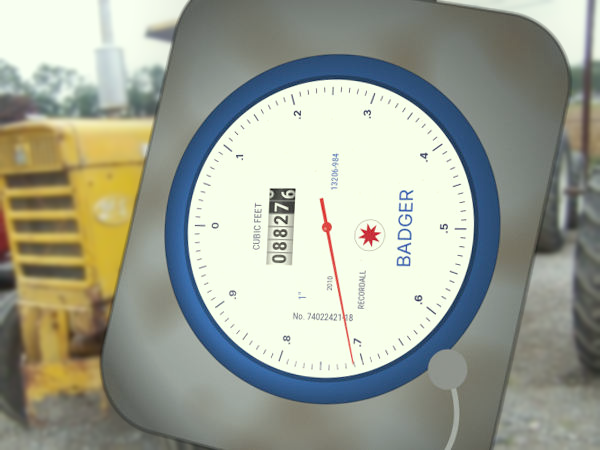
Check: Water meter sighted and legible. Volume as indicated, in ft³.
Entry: 88275.71 ft³
